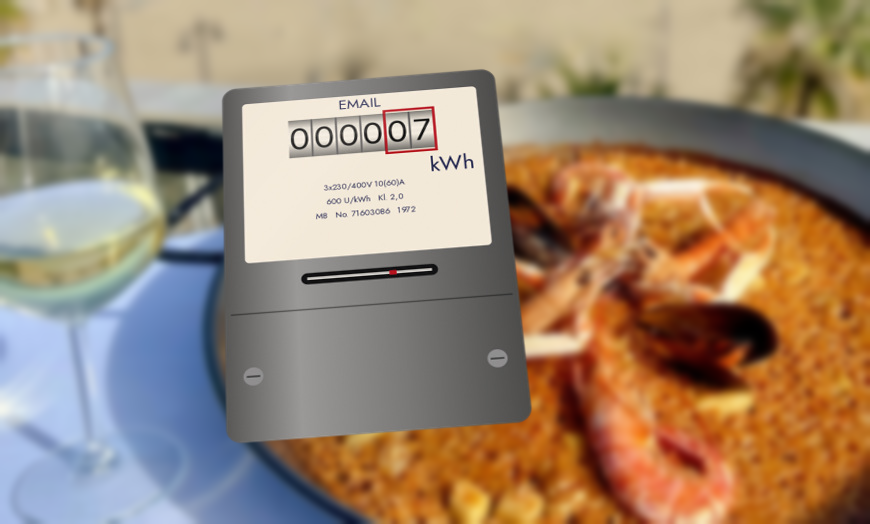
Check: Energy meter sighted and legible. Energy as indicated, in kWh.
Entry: 0.07 kWh
